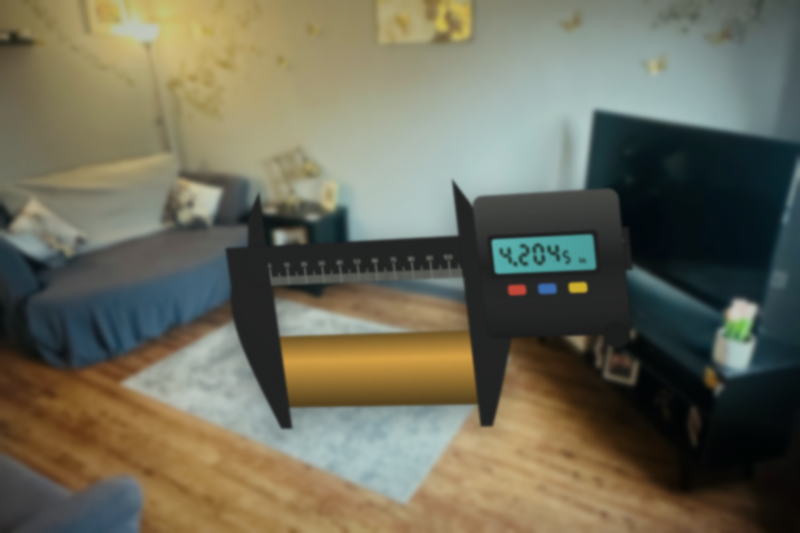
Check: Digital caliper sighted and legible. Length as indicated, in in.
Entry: 4.2045 in
